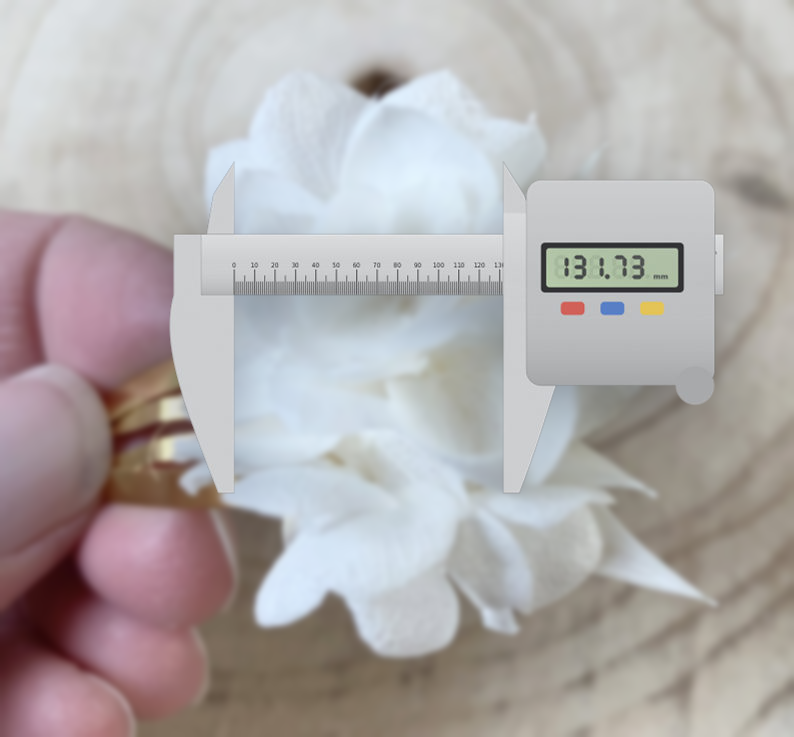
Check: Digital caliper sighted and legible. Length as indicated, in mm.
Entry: 131.73 mm
